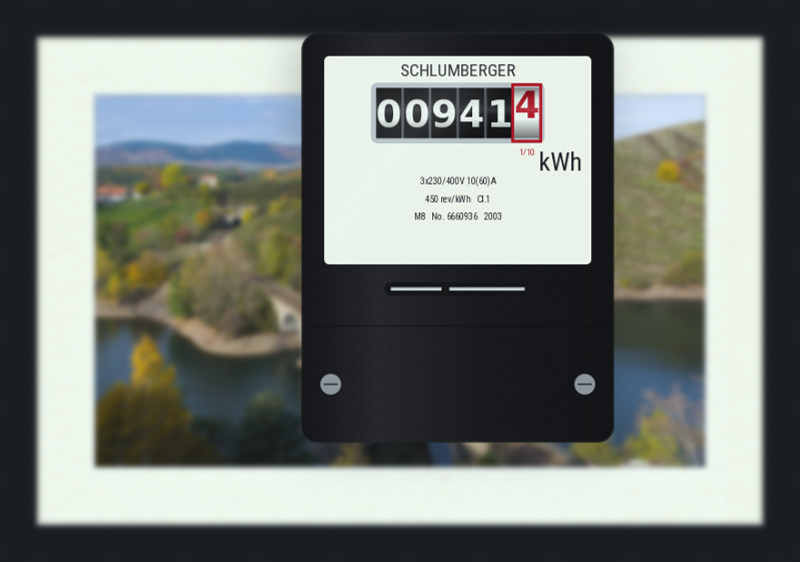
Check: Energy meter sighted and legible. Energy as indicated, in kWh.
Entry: 941.4 kWh
